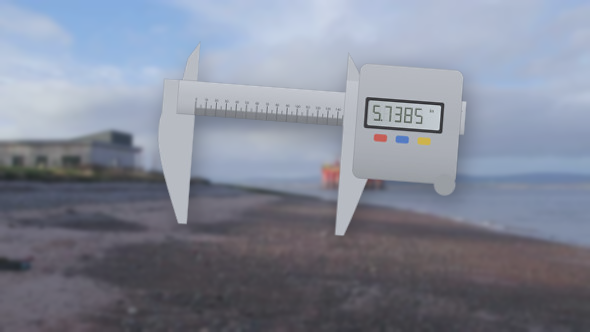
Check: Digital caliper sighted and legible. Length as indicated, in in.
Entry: 5.7385 in
